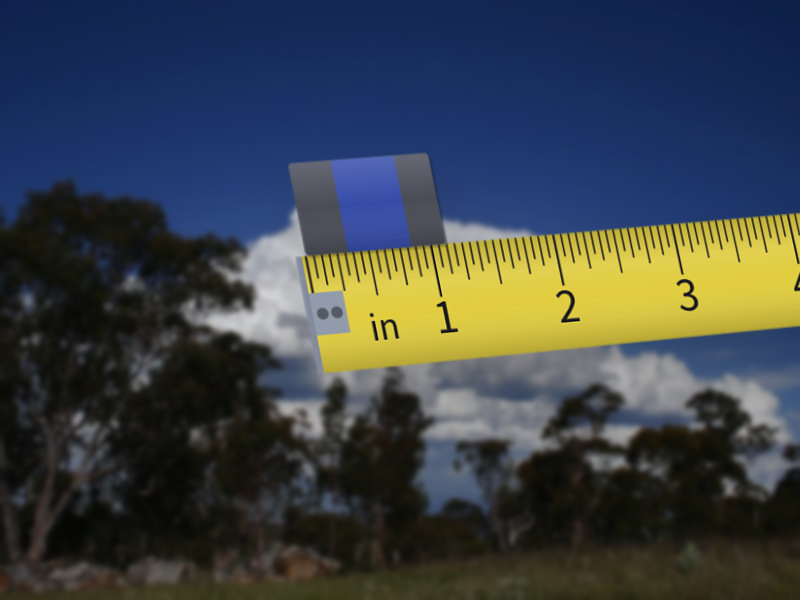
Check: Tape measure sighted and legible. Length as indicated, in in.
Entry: 1.125 in
